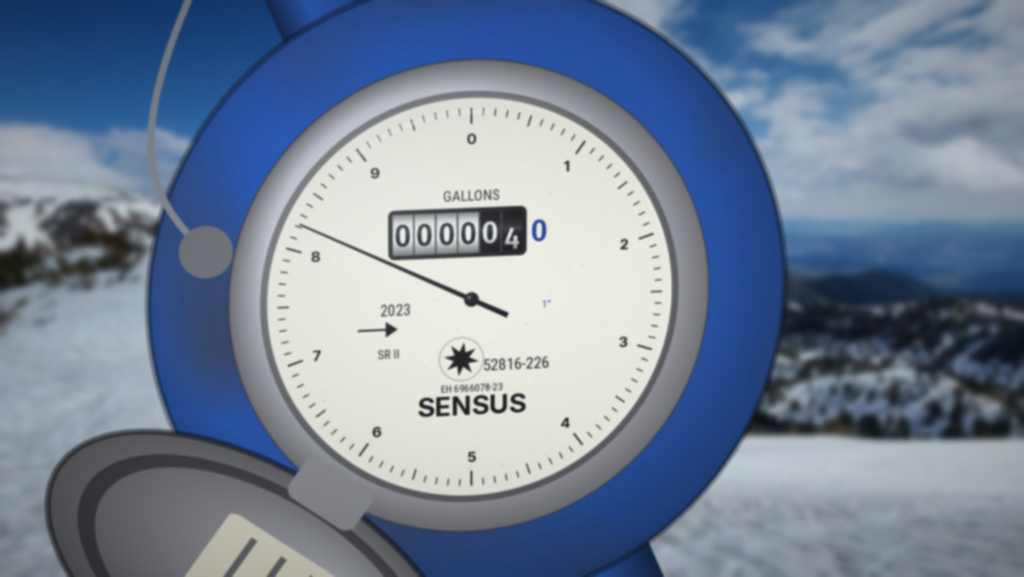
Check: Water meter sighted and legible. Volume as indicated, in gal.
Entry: 38.2 gal
